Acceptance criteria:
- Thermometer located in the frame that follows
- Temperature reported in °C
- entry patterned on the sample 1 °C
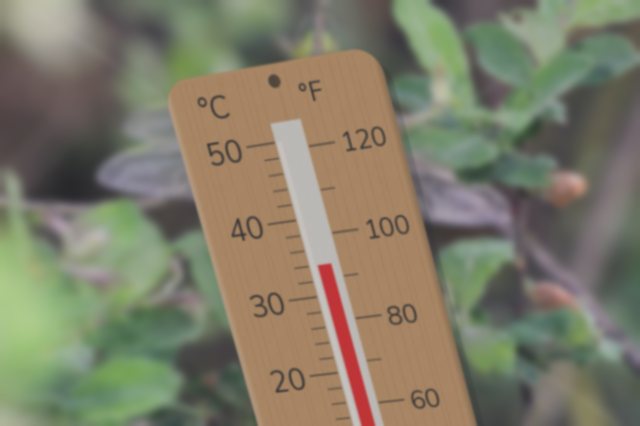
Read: 34 °C
